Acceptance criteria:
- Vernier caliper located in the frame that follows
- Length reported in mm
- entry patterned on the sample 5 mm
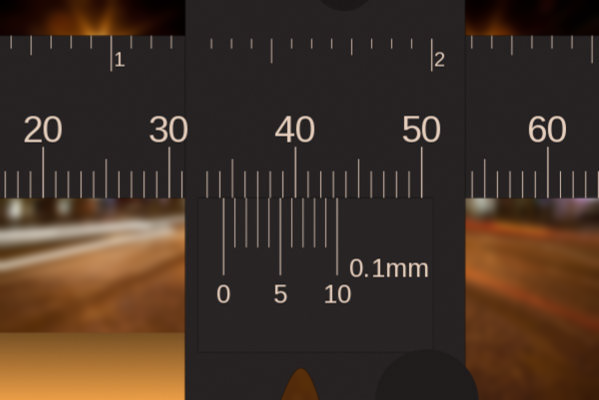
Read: 34.3 mm
